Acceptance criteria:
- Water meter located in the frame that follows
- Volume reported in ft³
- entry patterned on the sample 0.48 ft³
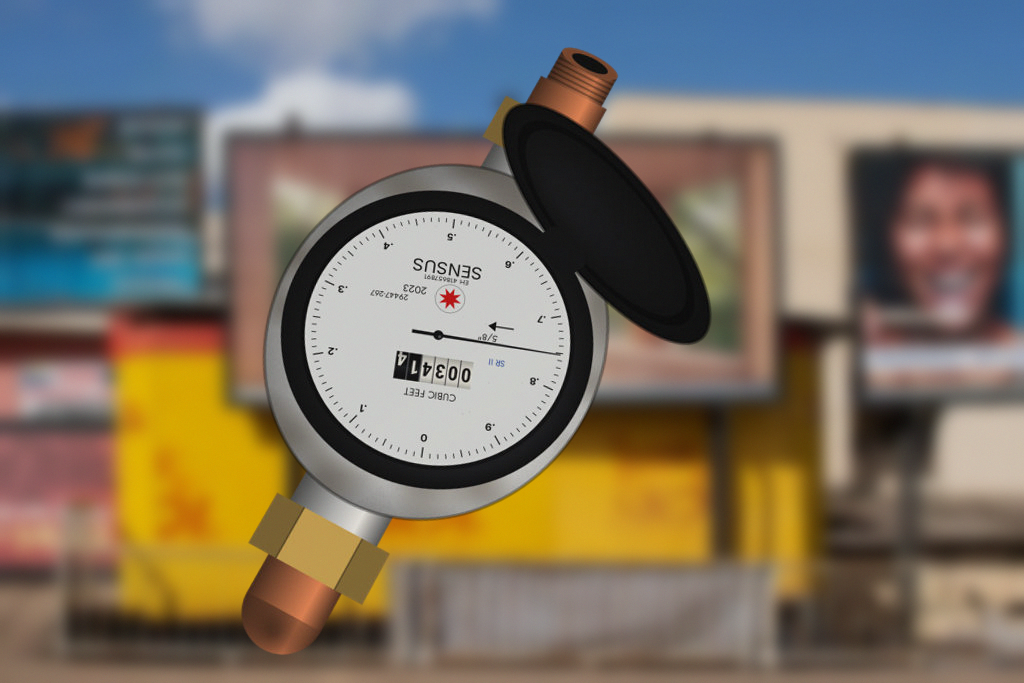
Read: 3413.75 ft³
